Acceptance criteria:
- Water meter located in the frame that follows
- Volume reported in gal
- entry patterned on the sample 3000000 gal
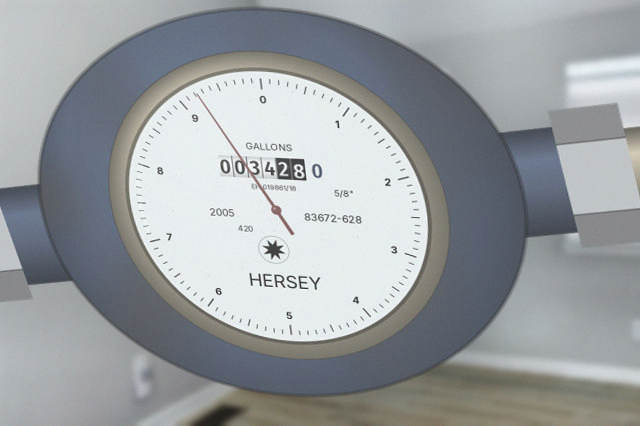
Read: 34279.2 gal
